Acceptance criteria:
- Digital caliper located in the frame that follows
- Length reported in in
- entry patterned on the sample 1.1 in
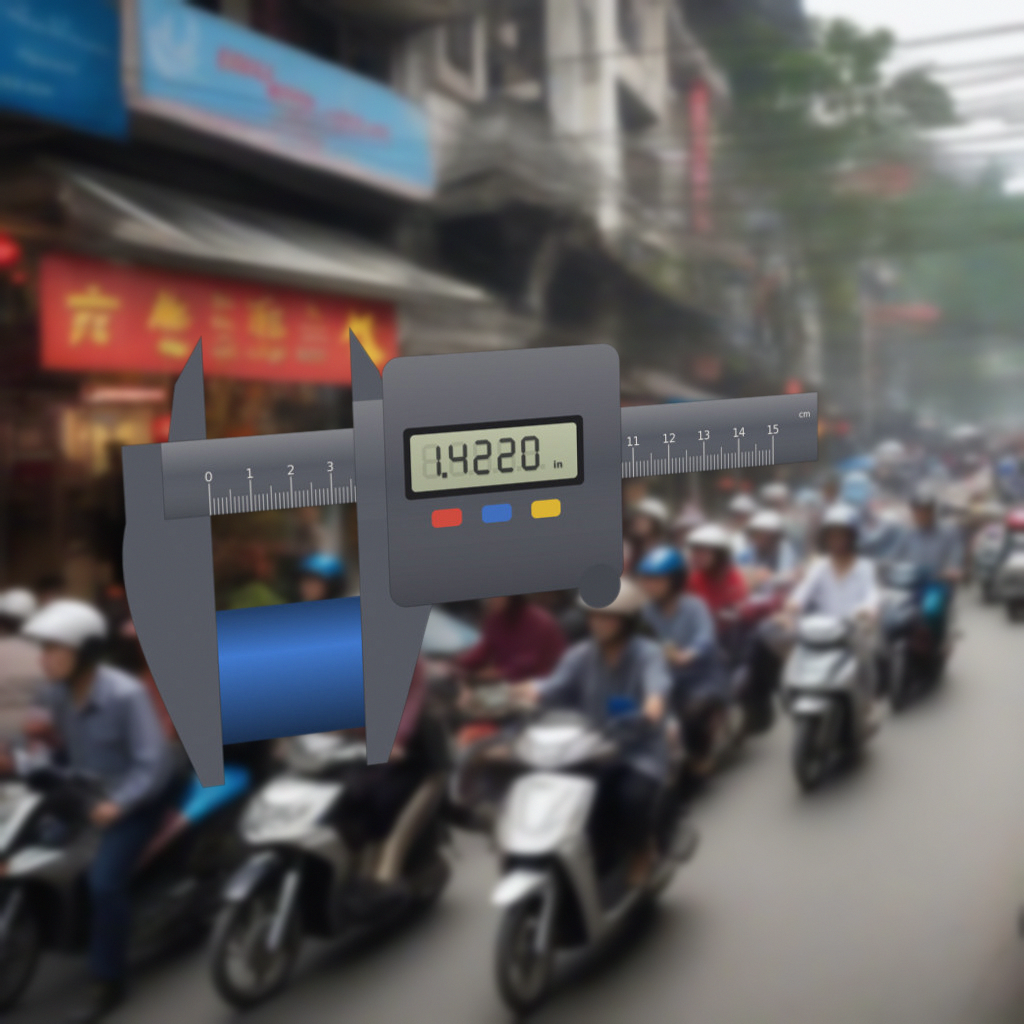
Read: 1.4220 in
